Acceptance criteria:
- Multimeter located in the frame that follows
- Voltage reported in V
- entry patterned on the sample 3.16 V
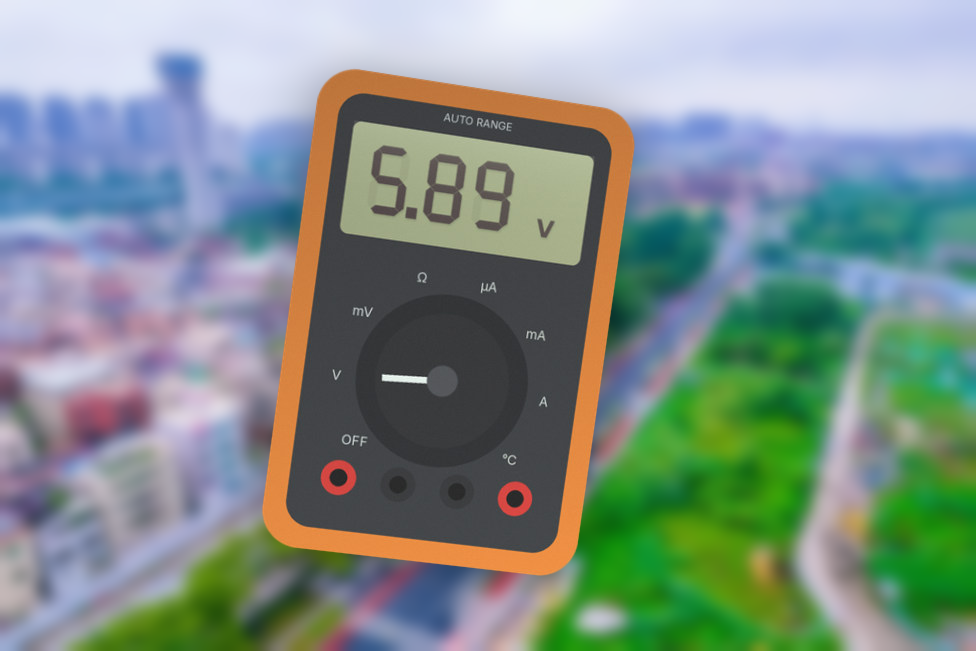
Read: 5.89 V
